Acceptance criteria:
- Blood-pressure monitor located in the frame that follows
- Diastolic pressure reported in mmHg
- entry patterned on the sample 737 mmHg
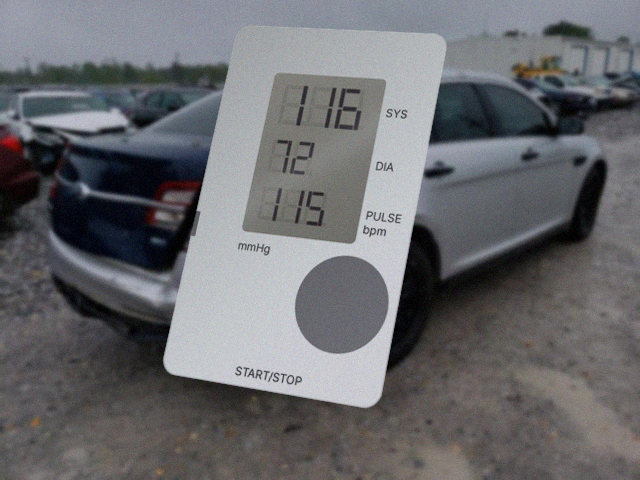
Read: 72 mmHg
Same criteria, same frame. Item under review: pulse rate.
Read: 115 bpm
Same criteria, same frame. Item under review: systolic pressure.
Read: 116 mmHg
